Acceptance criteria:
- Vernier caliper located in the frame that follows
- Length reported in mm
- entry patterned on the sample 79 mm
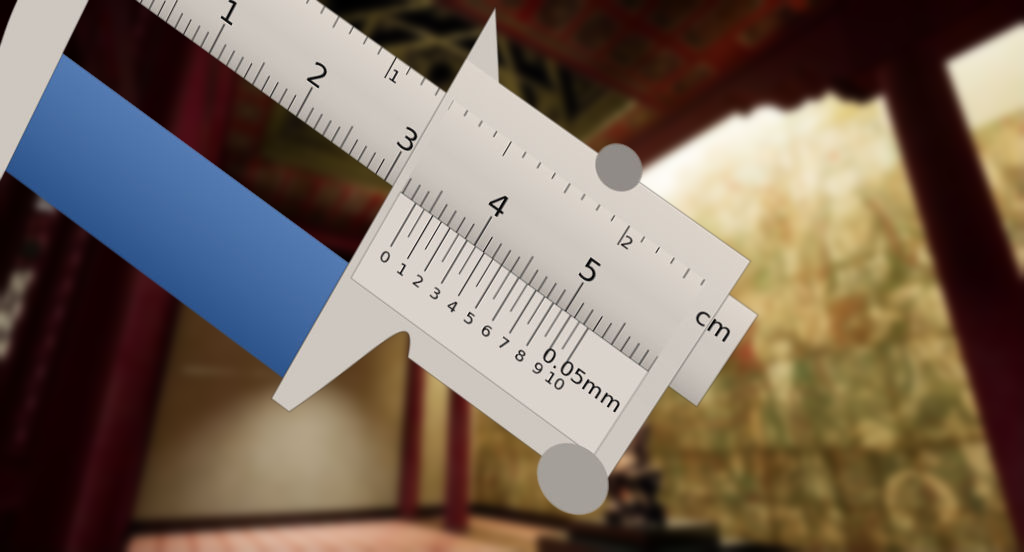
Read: 33.5 mm
